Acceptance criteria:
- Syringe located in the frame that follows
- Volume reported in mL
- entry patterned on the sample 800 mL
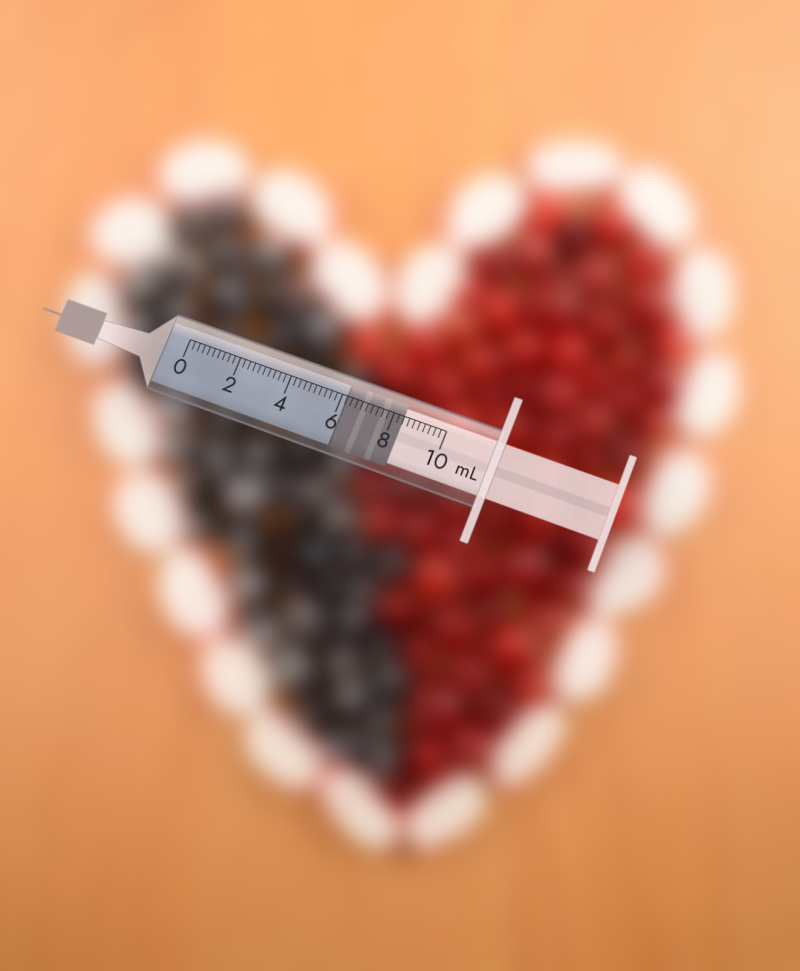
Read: 6.2 mL
